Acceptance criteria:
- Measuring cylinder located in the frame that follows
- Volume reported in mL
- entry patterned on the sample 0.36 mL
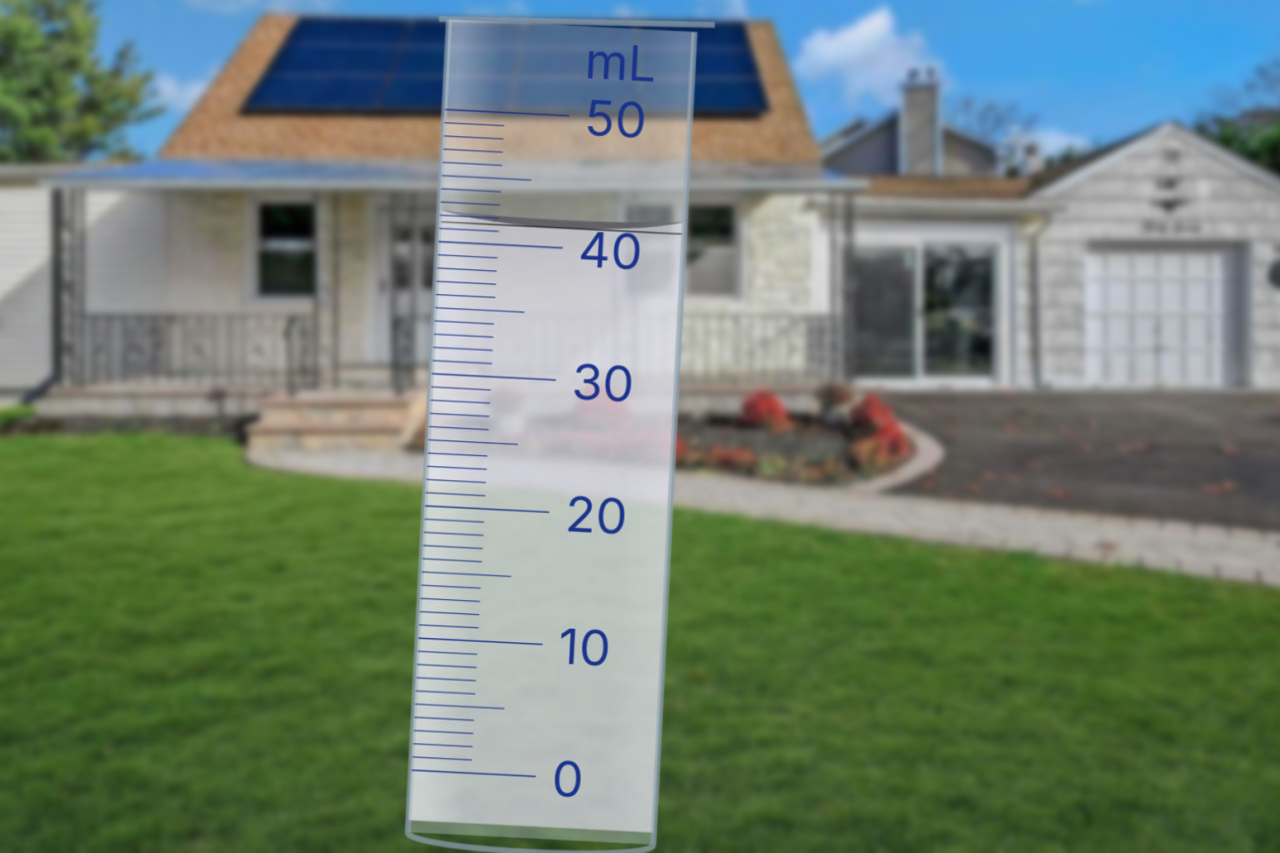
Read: 41.5 mL
